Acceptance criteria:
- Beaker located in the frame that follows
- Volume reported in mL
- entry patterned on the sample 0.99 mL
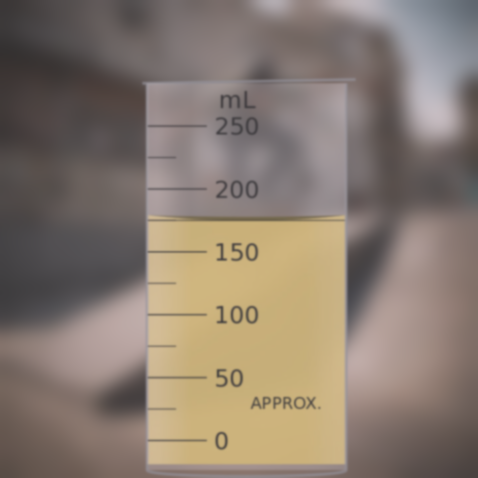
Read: 175 mL
